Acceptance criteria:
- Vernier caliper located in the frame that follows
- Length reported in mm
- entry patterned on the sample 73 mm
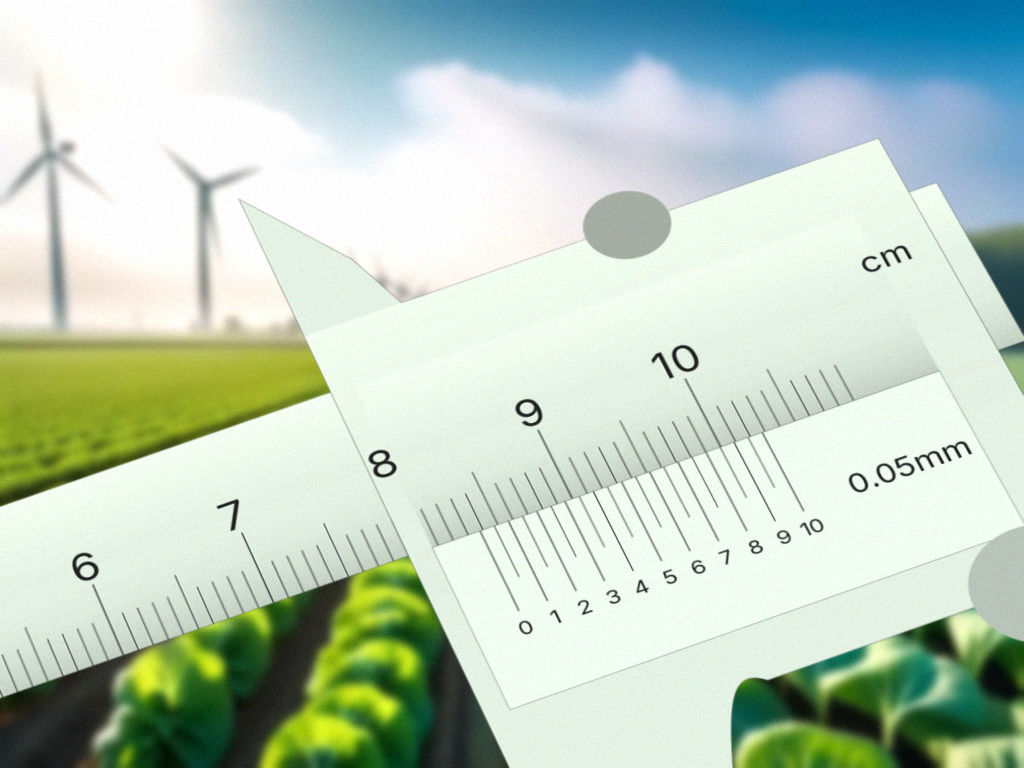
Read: 83.8 mm
